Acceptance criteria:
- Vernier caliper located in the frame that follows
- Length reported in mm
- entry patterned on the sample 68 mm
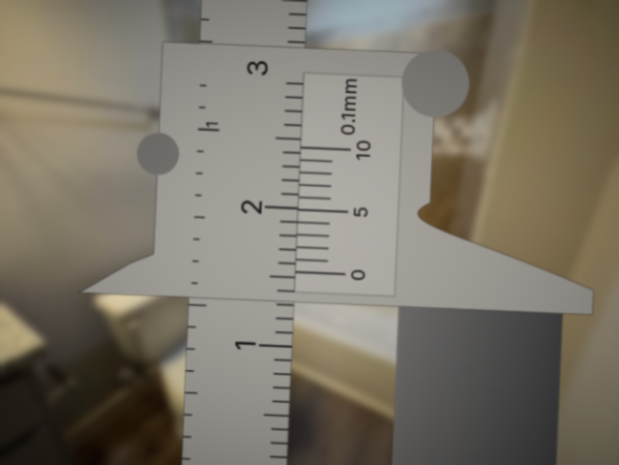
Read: 15.4 mm
